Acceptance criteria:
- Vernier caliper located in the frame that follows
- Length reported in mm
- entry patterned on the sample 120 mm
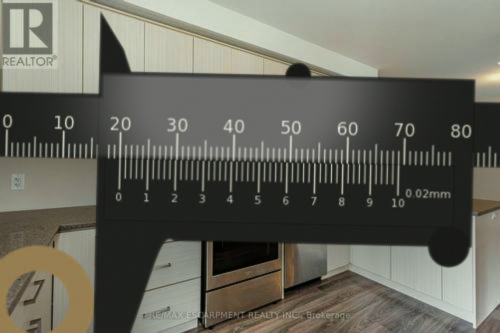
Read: 20.0 mm
